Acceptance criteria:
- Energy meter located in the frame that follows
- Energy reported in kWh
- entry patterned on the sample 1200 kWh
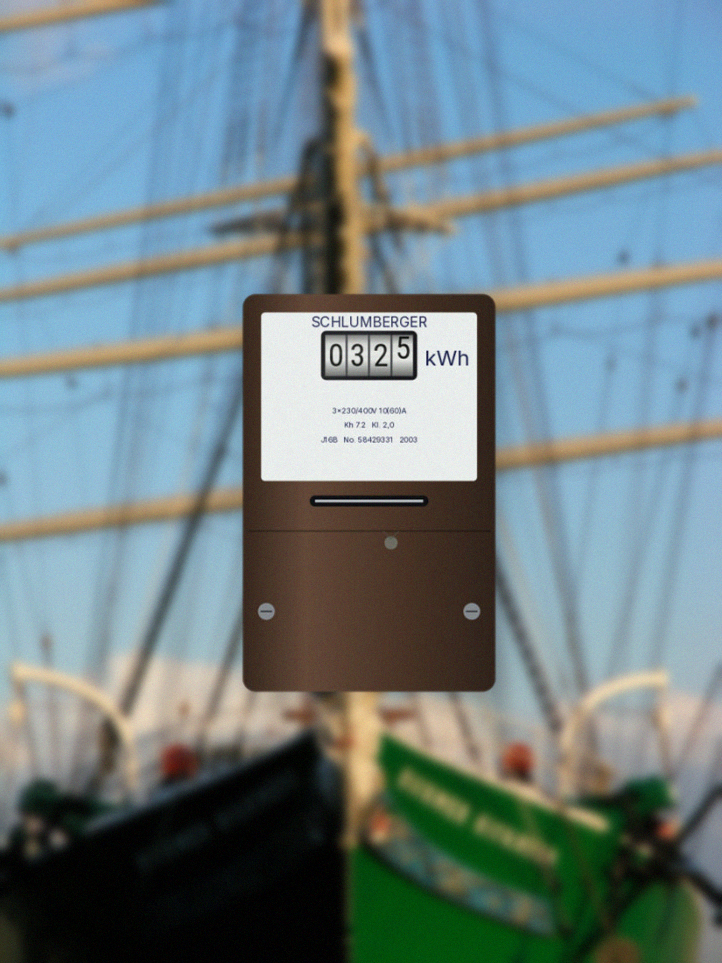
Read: 325 kWh
